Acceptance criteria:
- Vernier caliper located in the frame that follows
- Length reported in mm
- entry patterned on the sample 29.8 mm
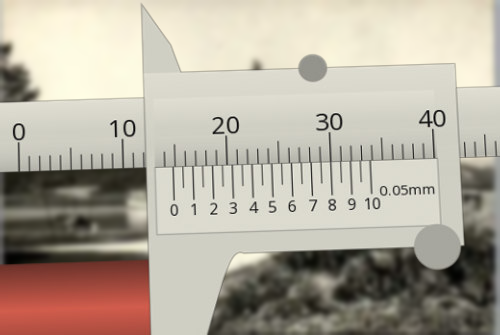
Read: 14.8 mm
